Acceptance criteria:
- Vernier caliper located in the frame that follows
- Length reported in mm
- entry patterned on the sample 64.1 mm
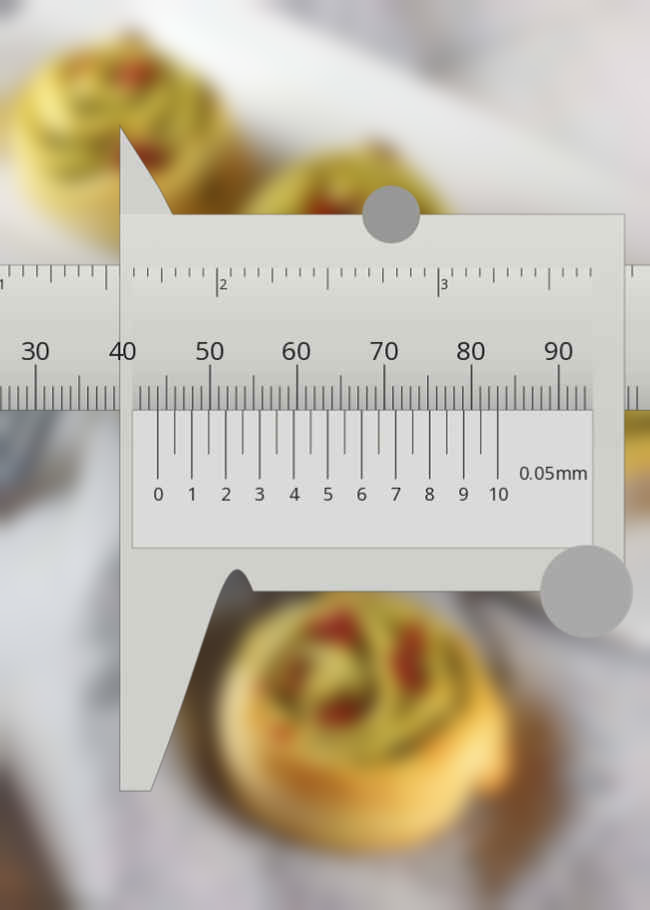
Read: 44.0 mm
